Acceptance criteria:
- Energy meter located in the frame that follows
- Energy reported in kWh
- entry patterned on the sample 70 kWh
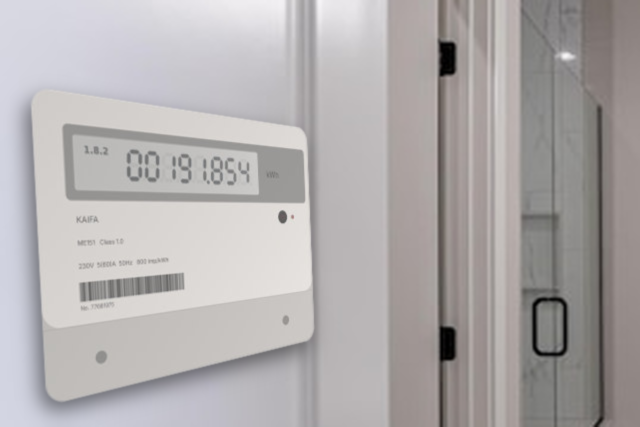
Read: 191.854 kWh
